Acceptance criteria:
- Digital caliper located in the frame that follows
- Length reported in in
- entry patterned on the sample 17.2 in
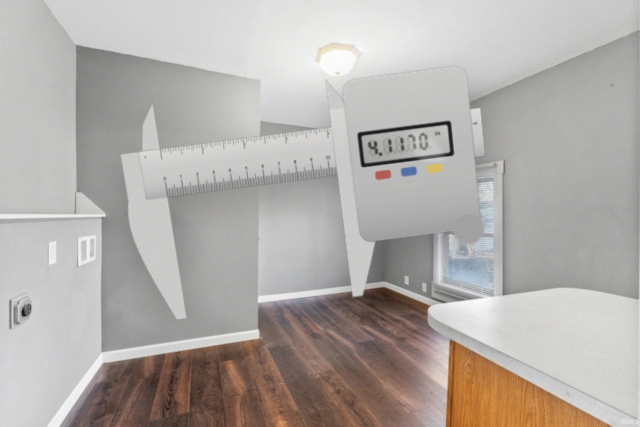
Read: 4.1170 in
